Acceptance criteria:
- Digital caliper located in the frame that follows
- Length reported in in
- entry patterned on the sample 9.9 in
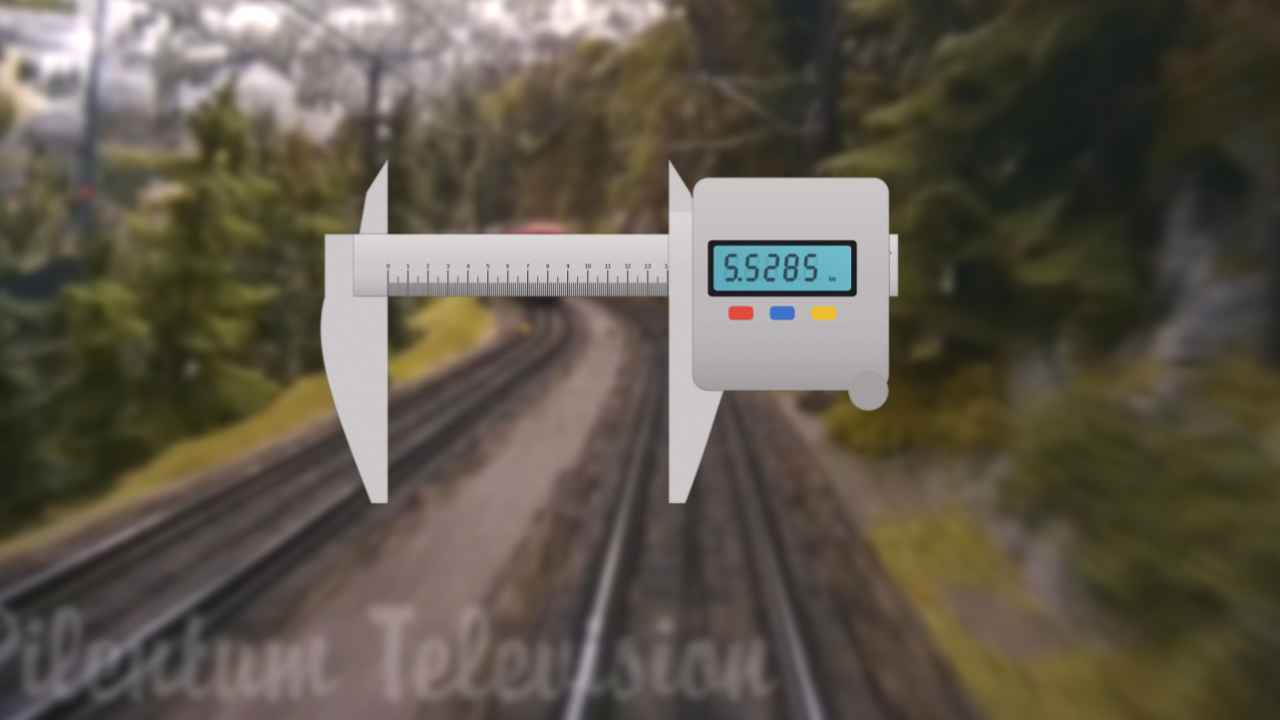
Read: 5.5285 in
